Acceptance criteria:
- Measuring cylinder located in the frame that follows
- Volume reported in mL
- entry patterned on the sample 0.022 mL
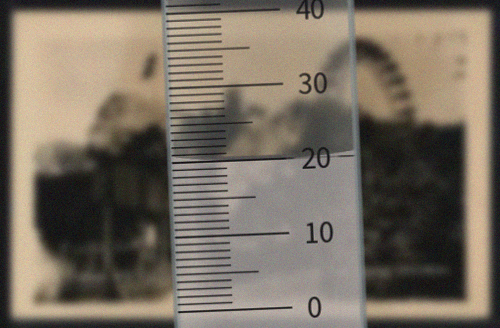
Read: 20 mL
